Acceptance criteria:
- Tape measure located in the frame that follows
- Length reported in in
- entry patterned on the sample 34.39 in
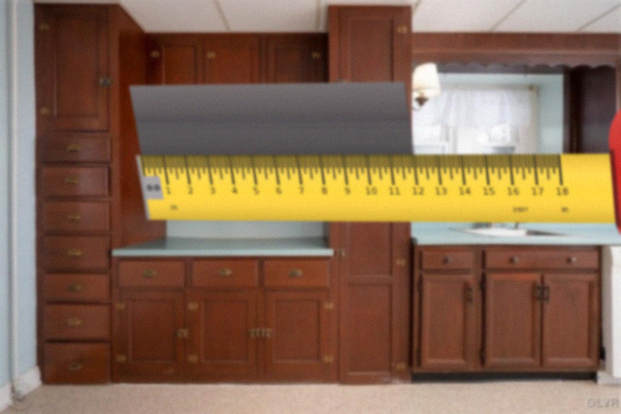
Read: 12 in
